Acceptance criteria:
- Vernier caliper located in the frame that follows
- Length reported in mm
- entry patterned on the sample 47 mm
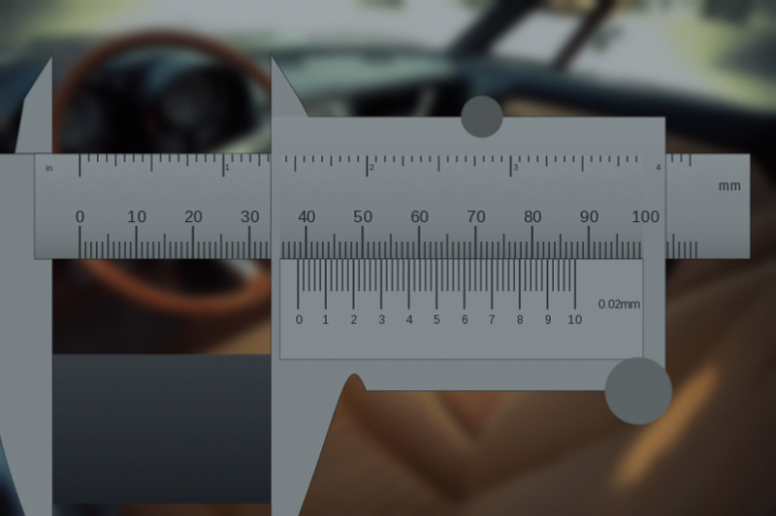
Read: 38.6 mm
